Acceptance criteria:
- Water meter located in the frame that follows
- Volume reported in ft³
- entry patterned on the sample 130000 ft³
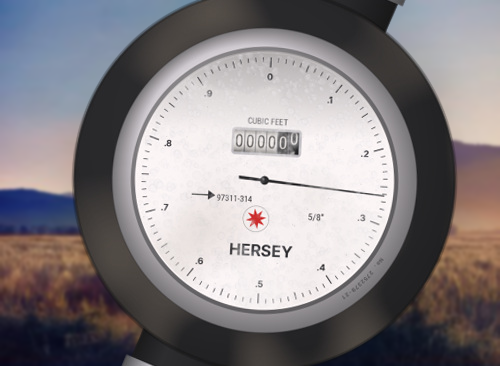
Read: 0.26 ft³
